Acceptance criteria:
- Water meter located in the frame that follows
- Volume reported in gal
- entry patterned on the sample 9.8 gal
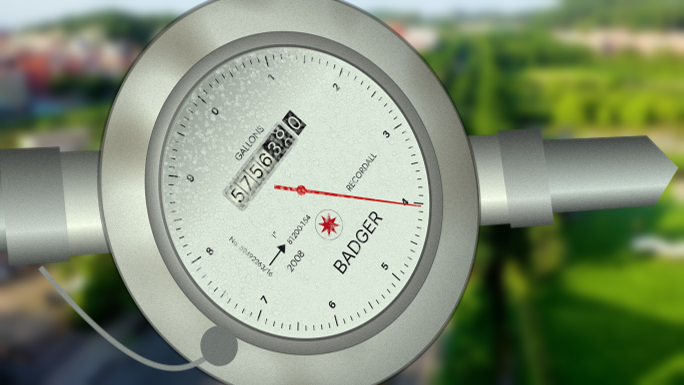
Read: 5756384.0 gal
